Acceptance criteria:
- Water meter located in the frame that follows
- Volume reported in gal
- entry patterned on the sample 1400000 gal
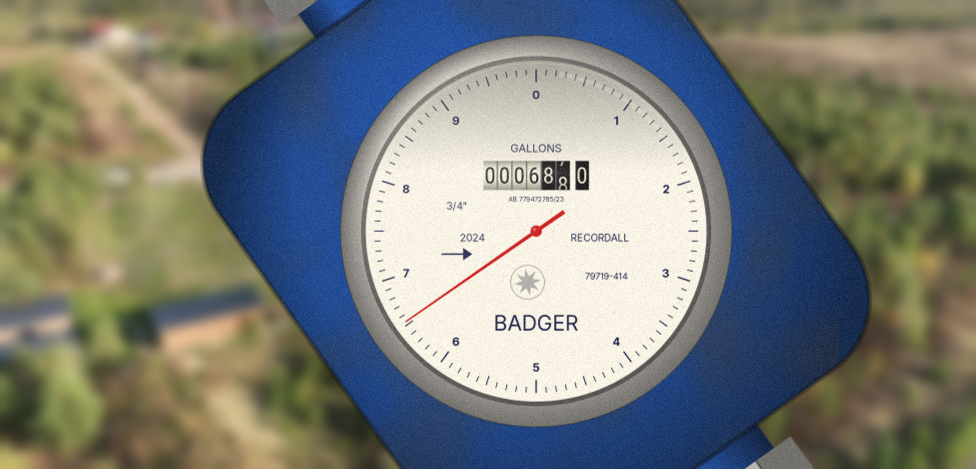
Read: 6876.5 gal
